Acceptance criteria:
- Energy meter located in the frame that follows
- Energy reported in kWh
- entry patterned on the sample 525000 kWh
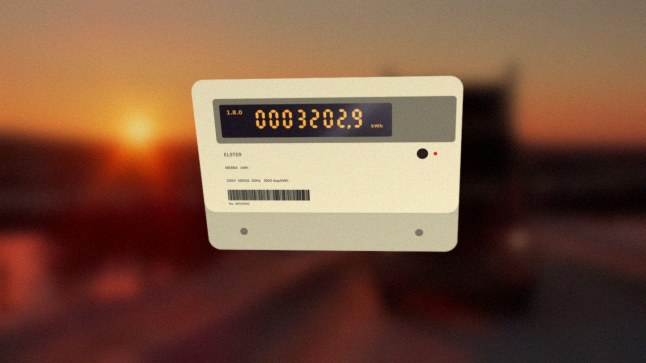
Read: 3202.9 kWh
